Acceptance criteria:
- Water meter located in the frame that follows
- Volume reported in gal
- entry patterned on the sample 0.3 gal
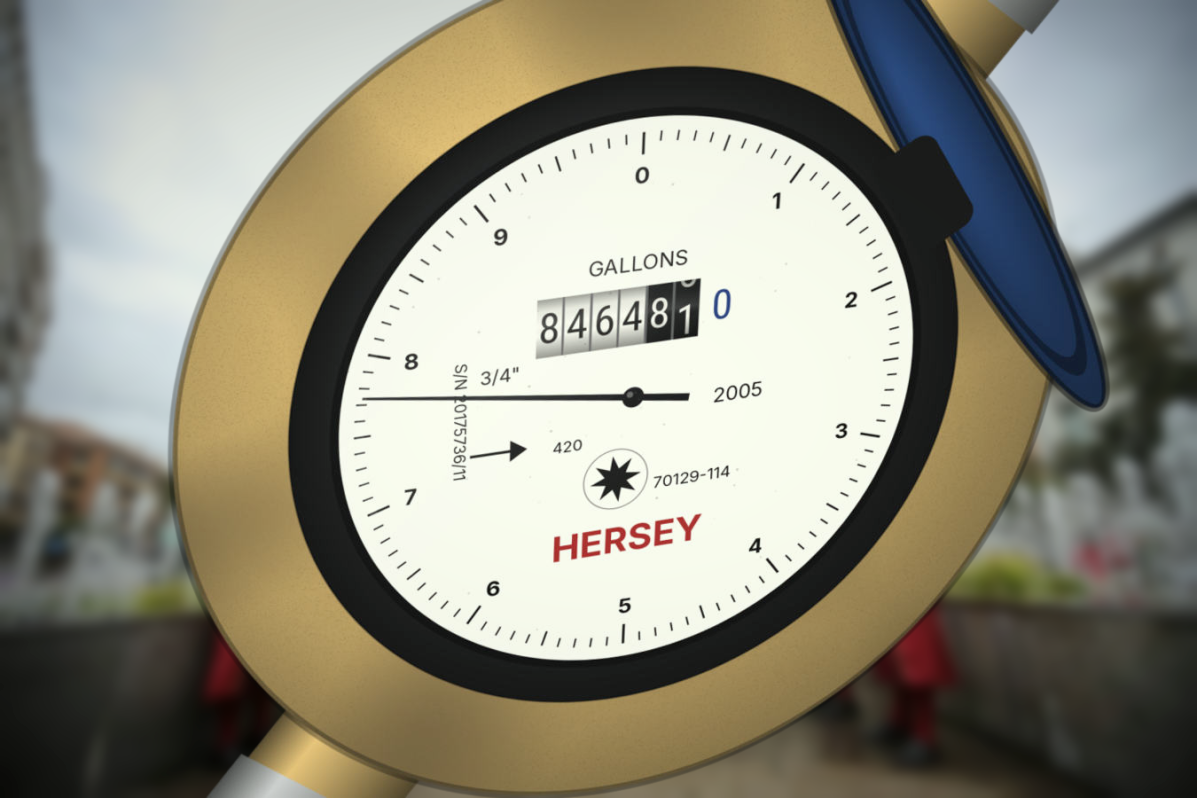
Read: 8464807.7 gal
